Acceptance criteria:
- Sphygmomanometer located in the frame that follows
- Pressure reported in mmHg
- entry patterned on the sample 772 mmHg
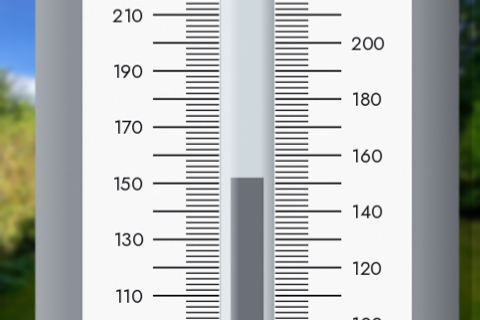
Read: 152 mmHg
